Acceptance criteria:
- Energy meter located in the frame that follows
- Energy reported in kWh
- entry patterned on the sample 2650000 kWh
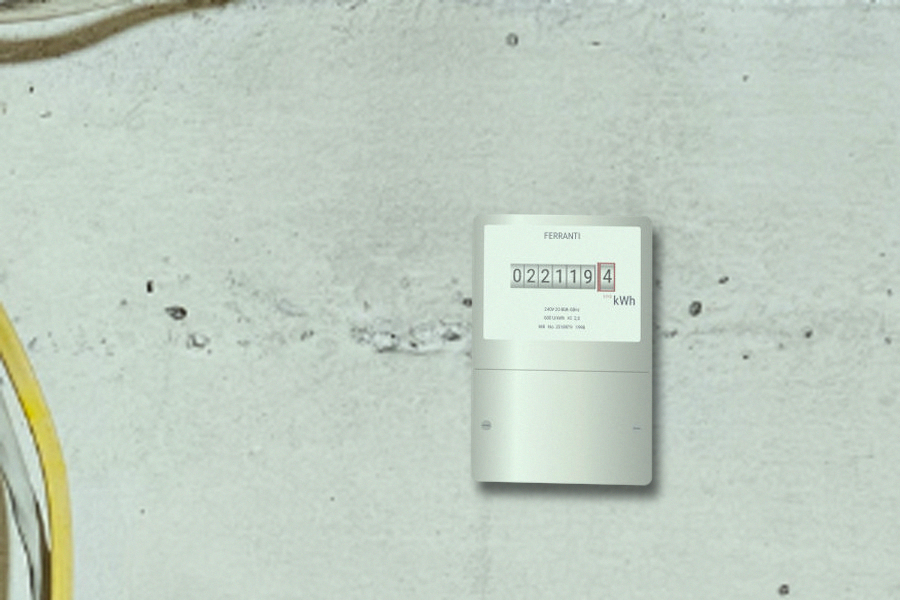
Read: 22119.4 kWh
